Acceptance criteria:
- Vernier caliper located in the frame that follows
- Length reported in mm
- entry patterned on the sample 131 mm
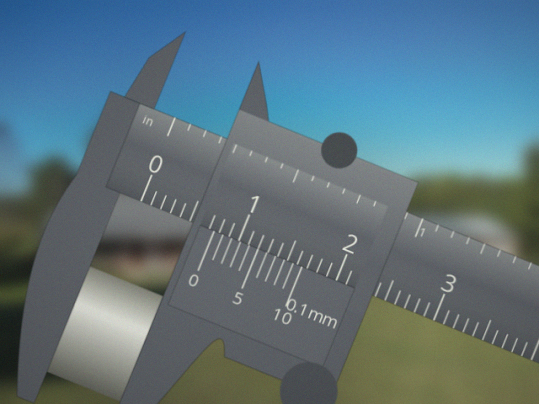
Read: 7.5 mm
